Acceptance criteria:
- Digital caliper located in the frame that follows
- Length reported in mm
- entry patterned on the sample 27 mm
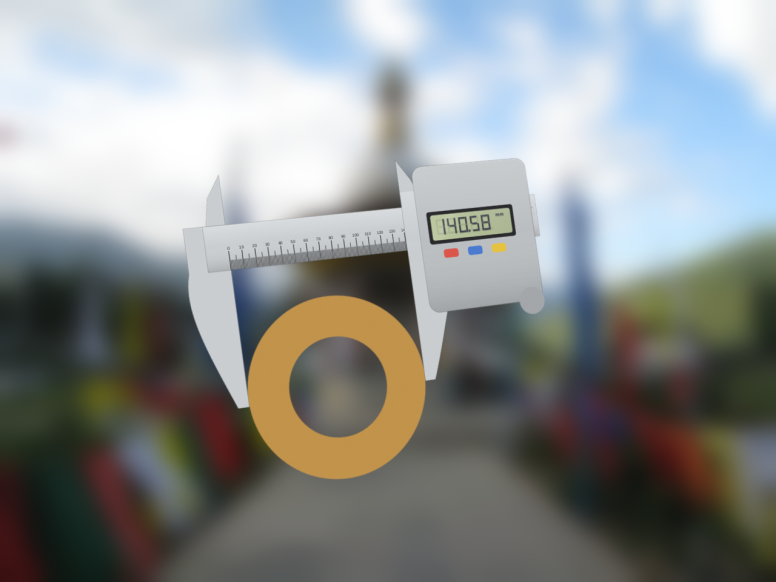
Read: 140.58 mm
